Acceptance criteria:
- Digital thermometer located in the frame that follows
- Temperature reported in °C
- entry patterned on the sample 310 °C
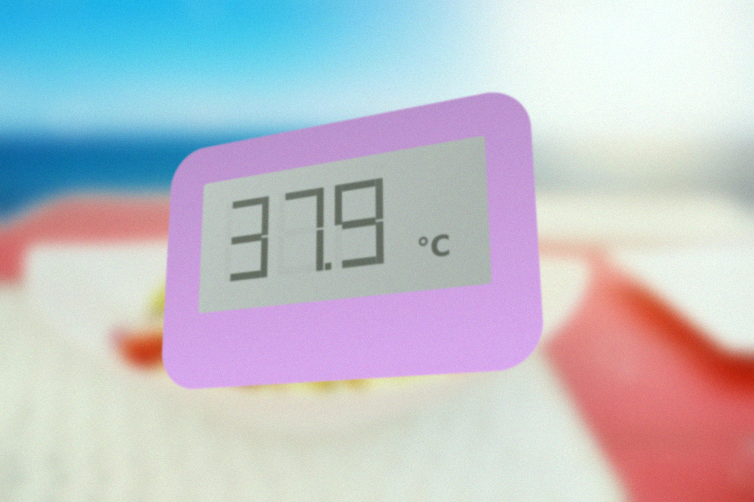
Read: 37.9 °C
